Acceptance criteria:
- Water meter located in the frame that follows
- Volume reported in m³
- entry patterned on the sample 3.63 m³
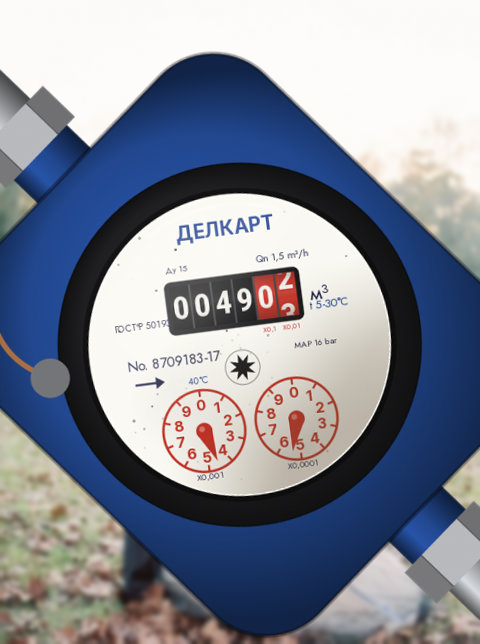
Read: 49.0245 m³
